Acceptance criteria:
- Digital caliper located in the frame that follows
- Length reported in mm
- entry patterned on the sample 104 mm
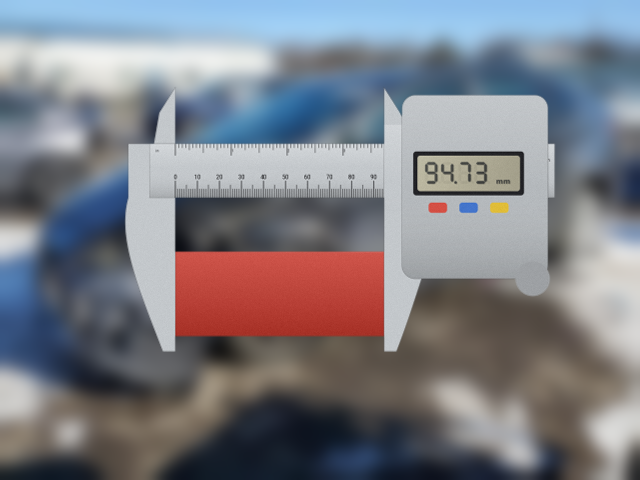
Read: 94.73 mm
